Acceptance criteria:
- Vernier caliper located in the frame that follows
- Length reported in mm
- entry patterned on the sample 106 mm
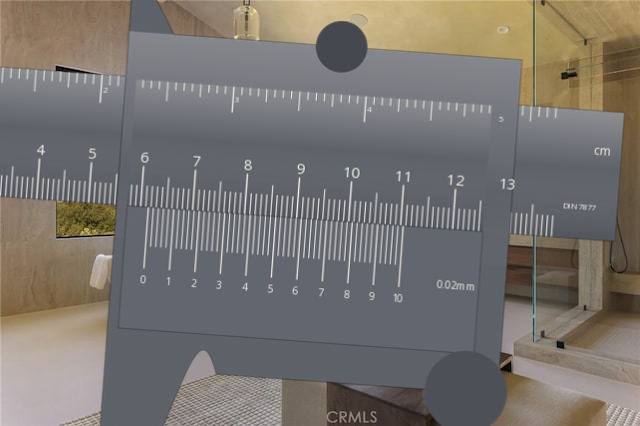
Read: 61.5 mm
